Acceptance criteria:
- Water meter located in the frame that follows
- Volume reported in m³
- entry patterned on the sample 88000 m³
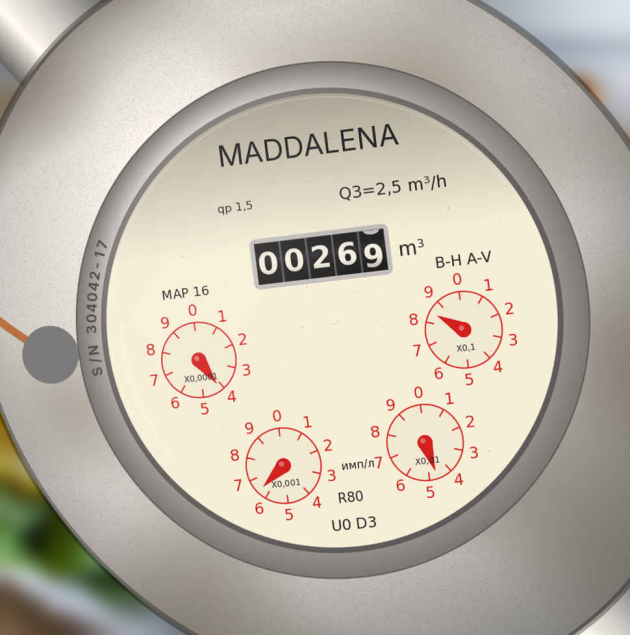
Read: 268.8464 m³
